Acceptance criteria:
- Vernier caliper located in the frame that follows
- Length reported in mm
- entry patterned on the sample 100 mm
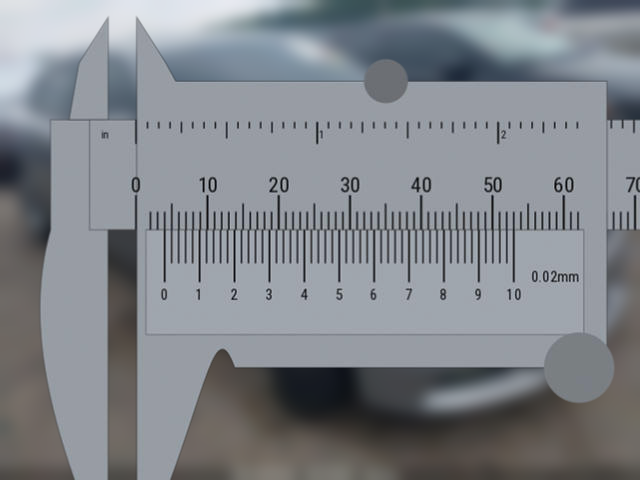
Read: 4.0 mm
